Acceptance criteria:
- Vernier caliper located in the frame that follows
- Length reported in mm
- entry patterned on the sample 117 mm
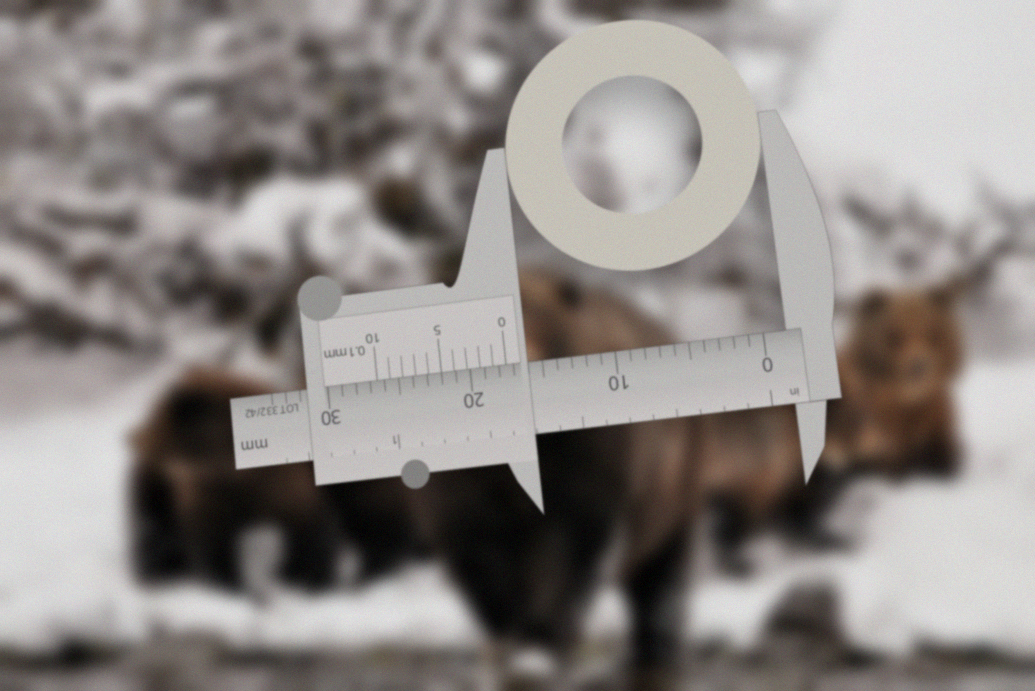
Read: 17.5 mm
